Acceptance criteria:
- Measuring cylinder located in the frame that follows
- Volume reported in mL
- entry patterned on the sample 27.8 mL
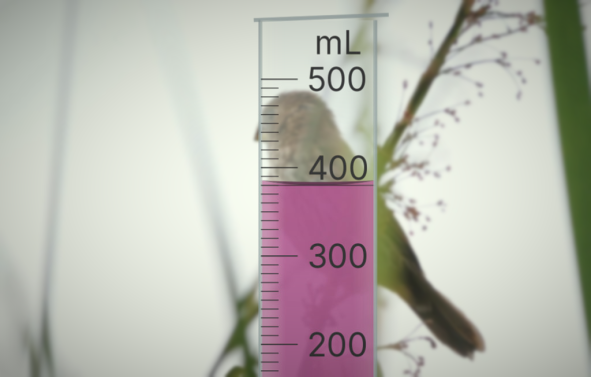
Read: 380 mL
